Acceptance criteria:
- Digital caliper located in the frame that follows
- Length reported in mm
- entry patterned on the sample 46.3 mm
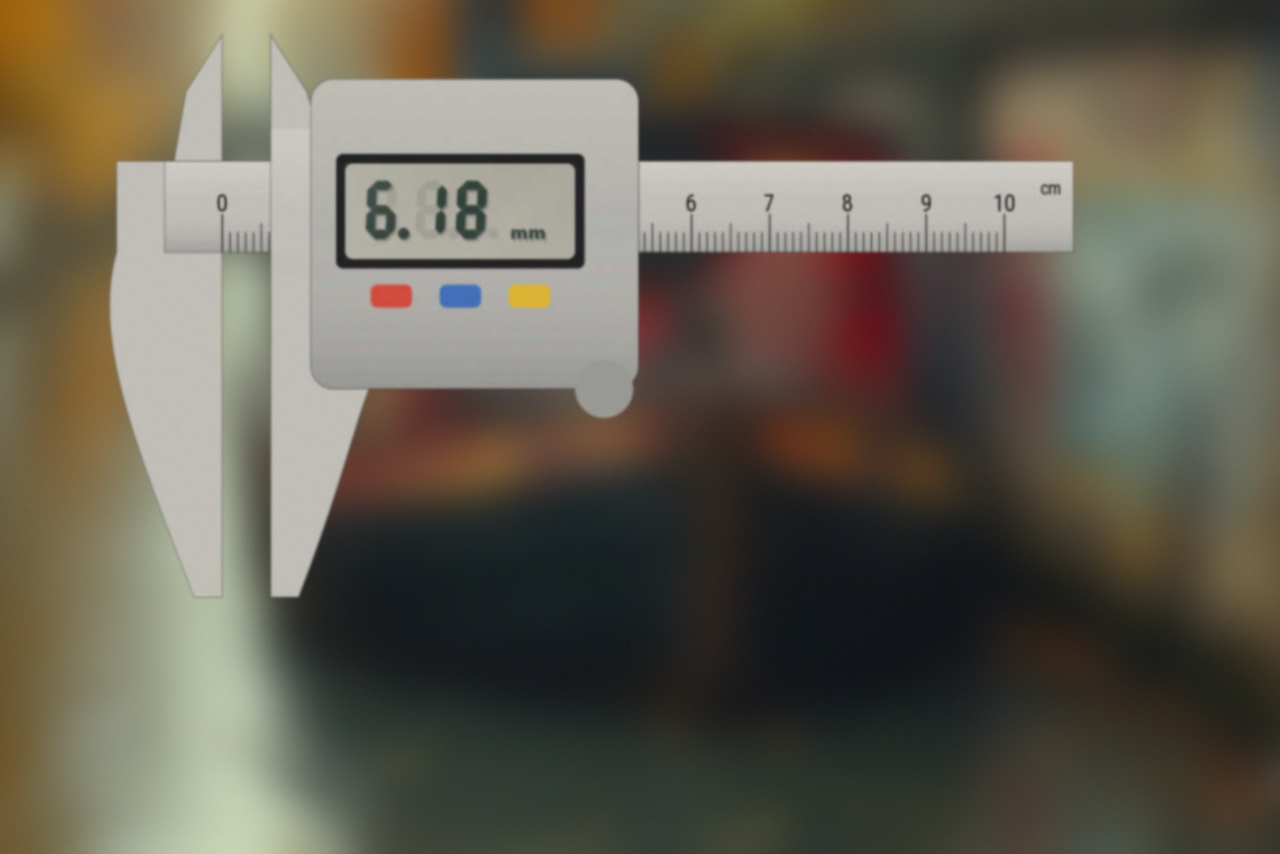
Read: 6.18 mm
